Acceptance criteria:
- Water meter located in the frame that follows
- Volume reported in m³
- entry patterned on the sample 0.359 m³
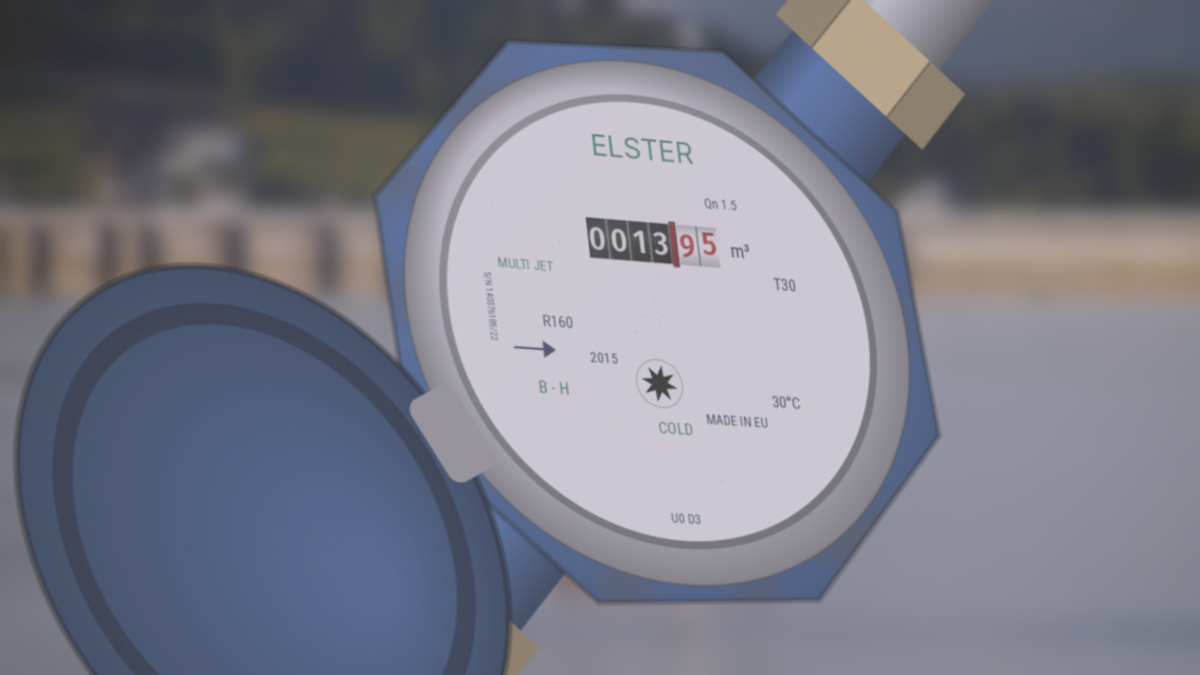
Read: 13.95 m³
